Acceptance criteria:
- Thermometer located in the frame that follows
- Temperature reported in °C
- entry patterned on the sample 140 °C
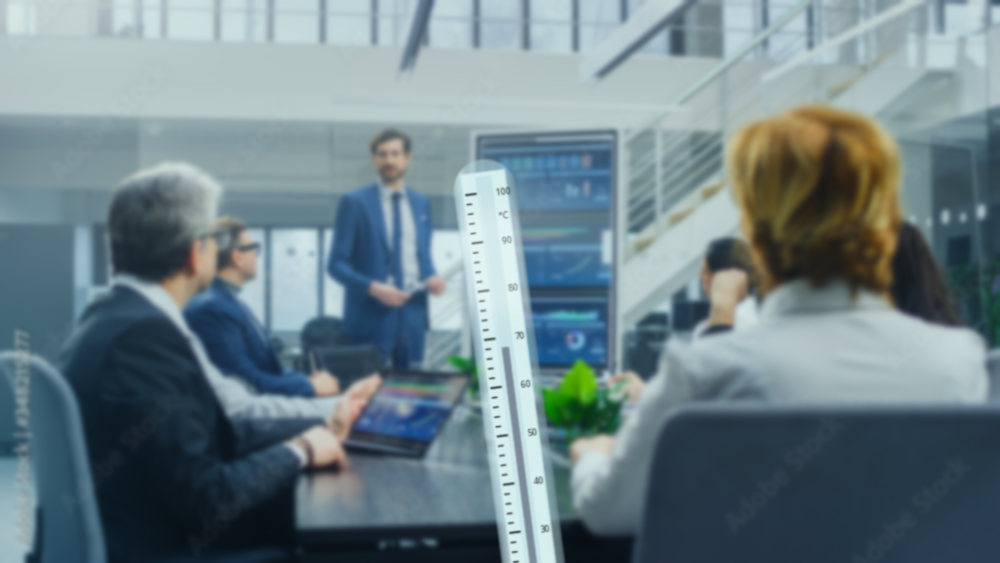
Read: 68 °C
